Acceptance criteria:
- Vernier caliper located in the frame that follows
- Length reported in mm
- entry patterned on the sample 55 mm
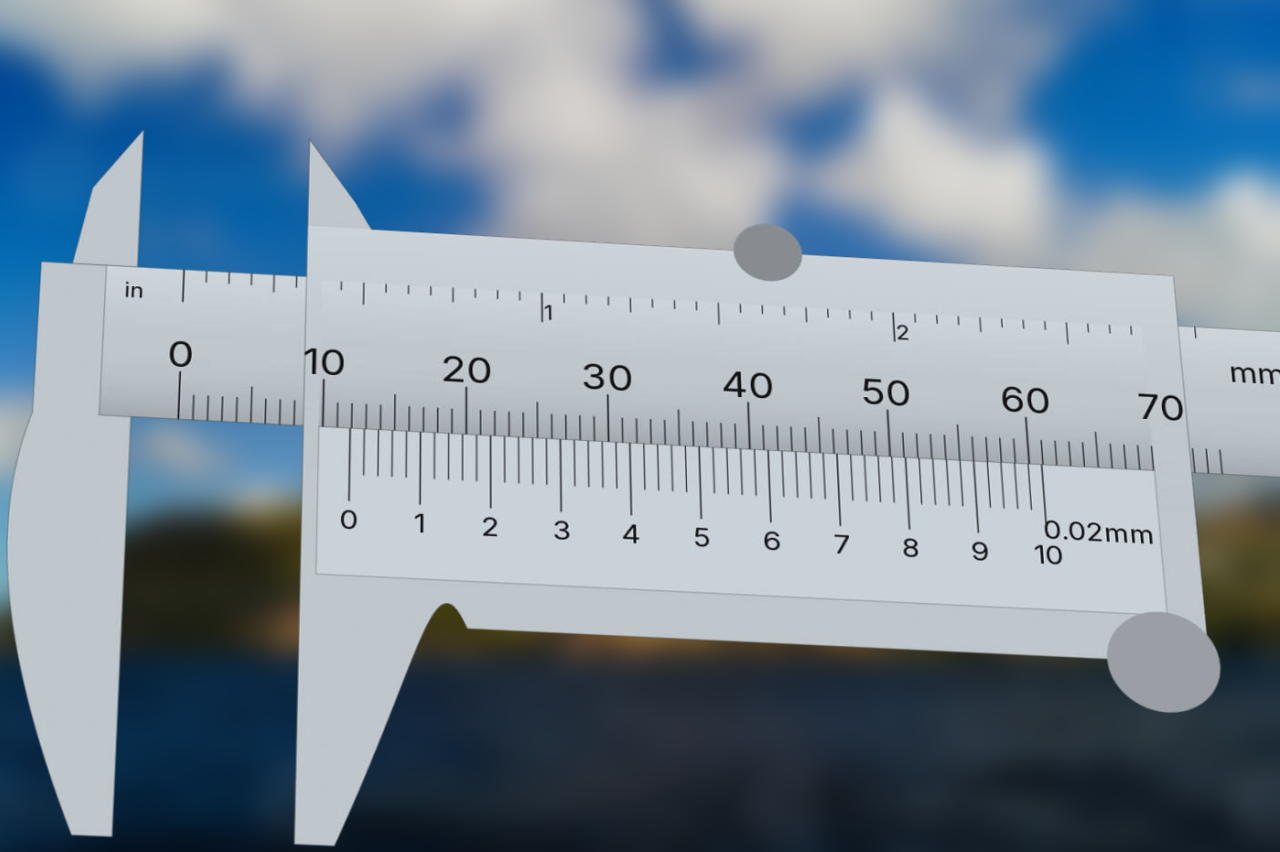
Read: 11.9 mm
